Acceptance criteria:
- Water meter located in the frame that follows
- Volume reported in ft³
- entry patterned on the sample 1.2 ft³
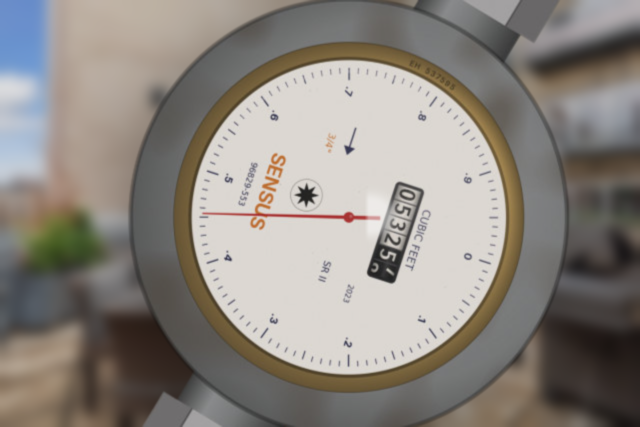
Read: 53257.45 ft³
